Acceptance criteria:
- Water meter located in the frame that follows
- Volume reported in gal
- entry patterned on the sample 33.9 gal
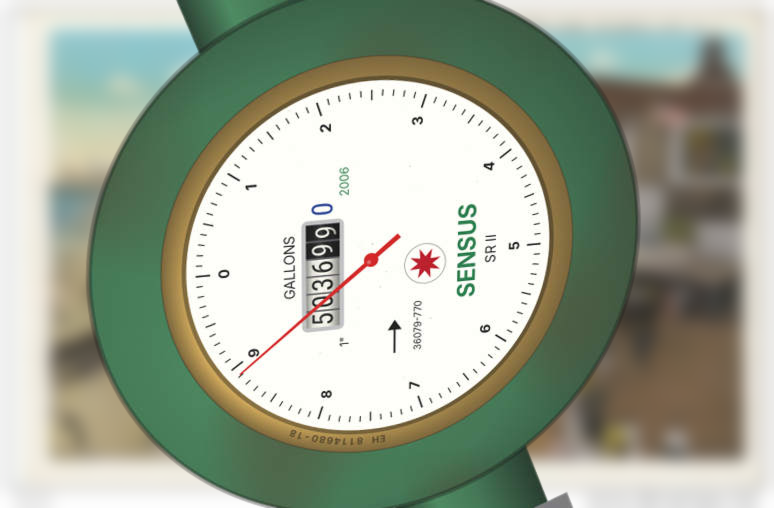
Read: 5036988.9 gal
